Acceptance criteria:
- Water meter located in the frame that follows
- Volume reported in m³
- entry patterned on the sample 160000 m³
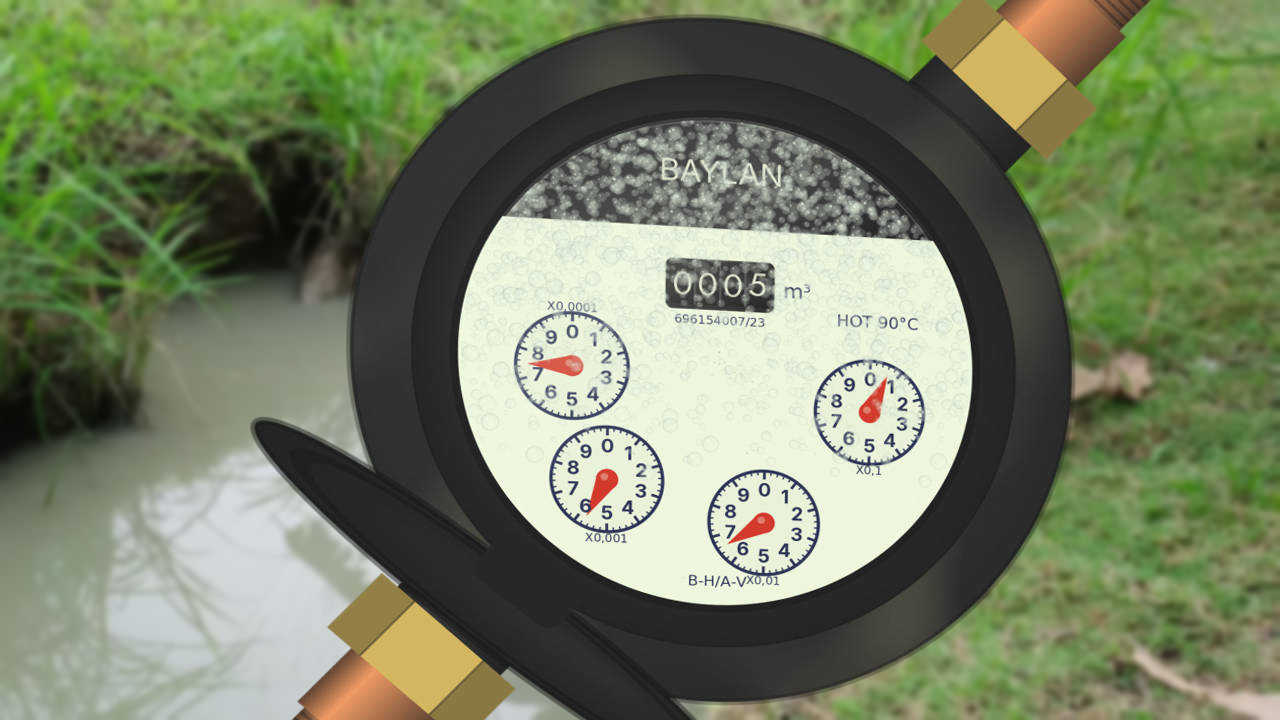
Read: 5.0657 m³
